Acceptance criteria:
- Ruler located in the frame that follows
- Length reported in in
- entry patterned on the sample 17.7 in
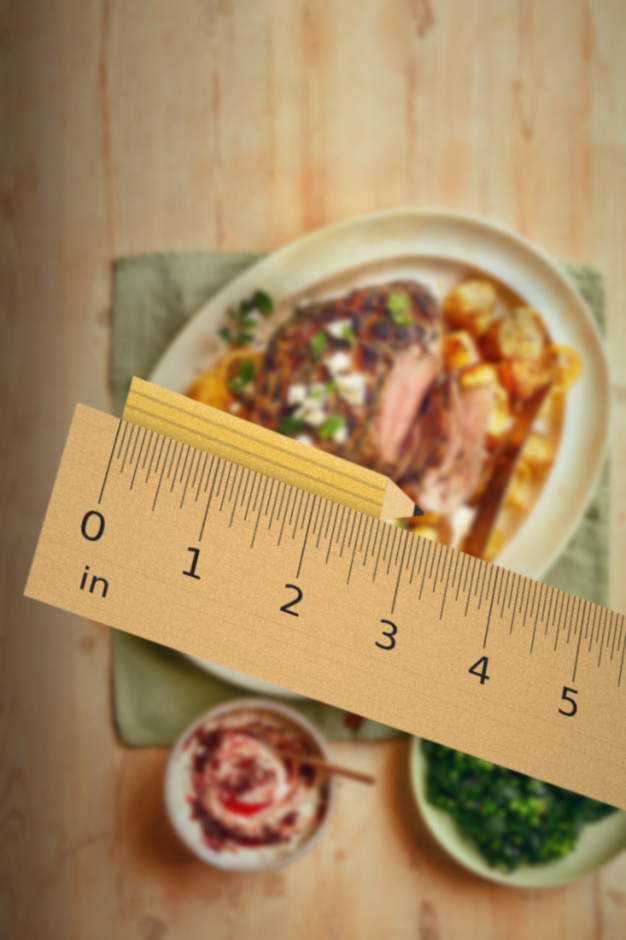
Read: 3.125 in
